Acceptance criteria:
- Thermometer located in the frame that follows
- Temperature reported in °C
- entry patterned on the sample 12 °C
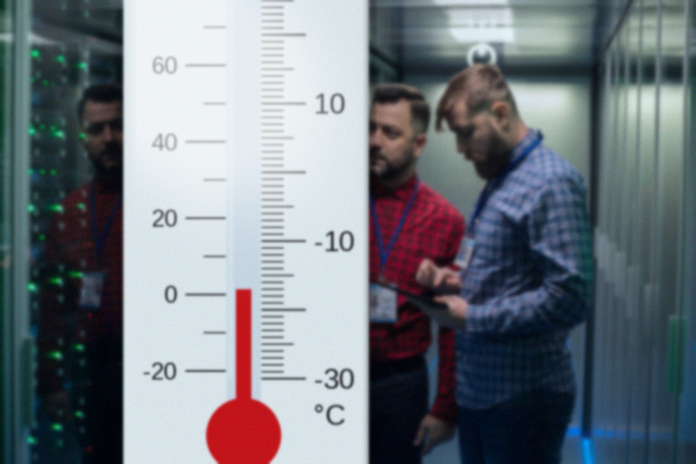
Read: -17 °C
